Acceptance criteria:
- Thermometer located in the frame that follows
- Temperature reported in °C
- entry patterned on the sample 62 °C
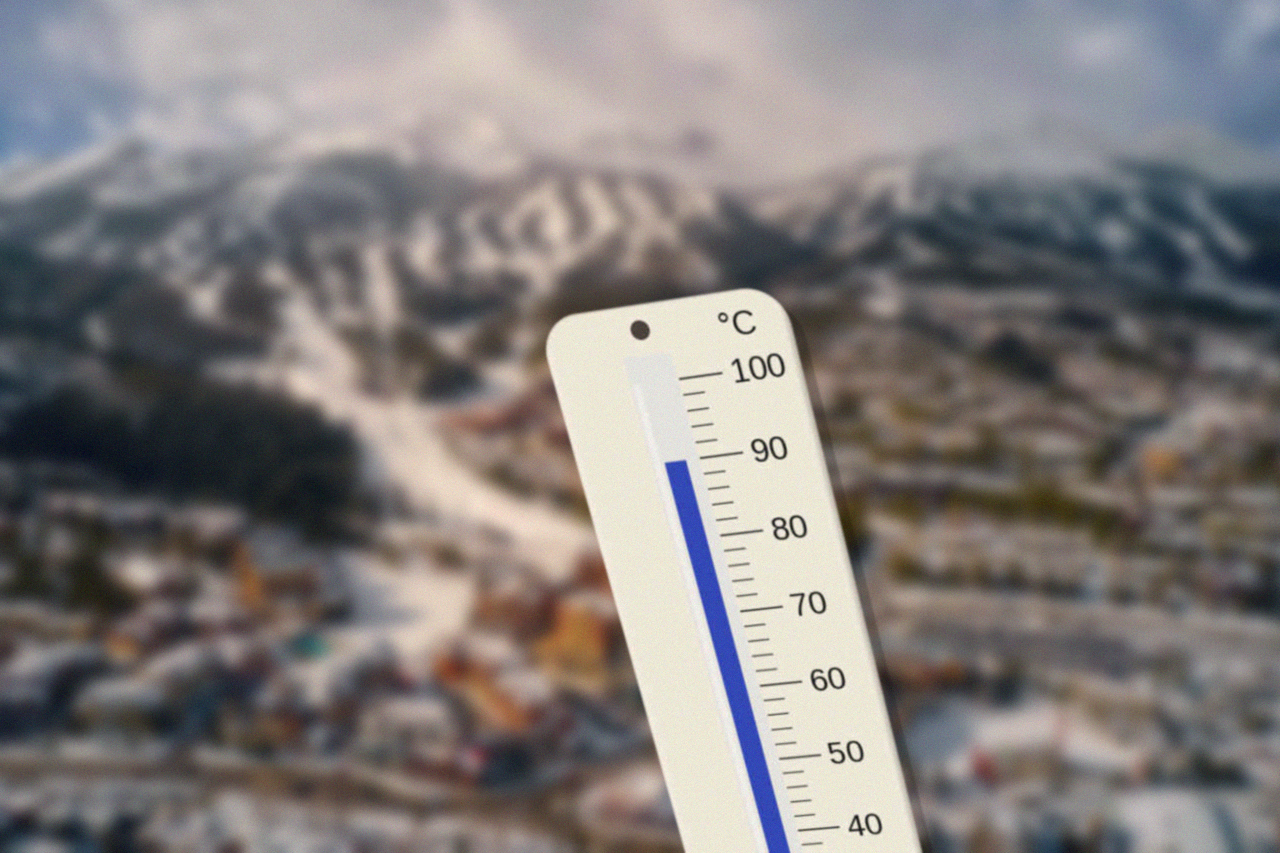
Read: 90 °C
